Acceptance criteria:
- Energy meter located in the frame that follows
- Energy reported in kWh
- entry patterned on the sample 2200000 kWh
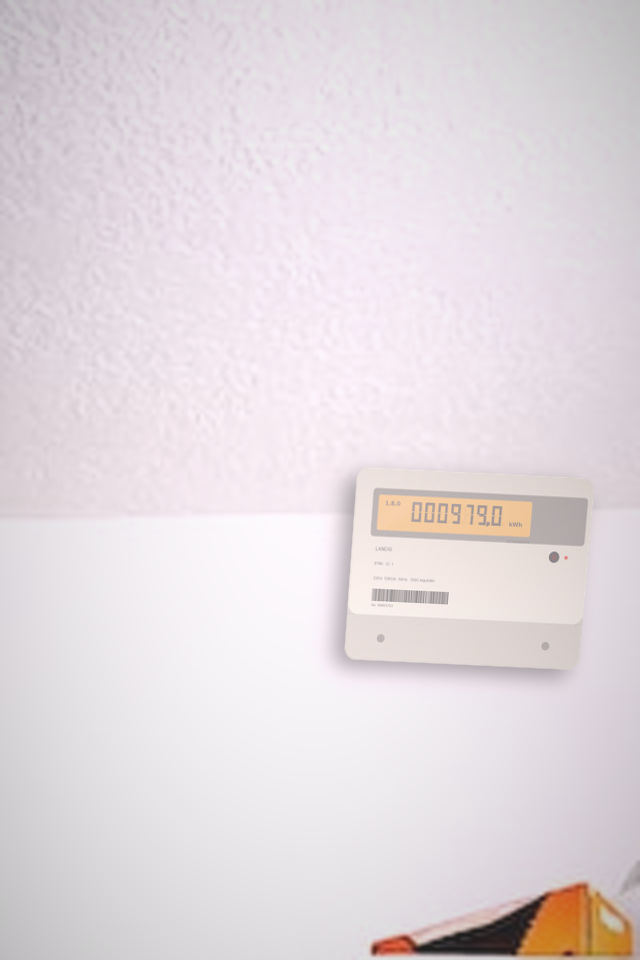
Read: 979.0 kWh
